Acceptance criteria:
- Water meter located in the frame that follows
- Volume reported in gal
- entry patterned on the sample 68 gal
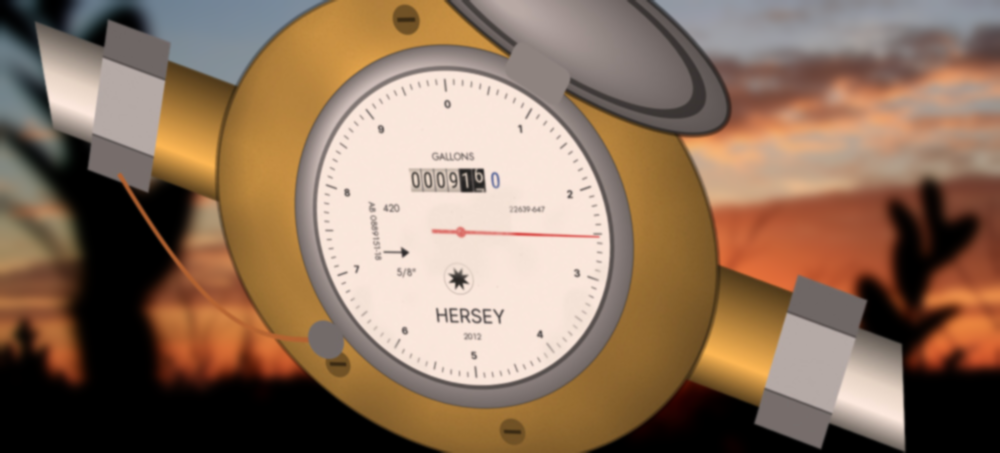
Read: 9162.5 gal
